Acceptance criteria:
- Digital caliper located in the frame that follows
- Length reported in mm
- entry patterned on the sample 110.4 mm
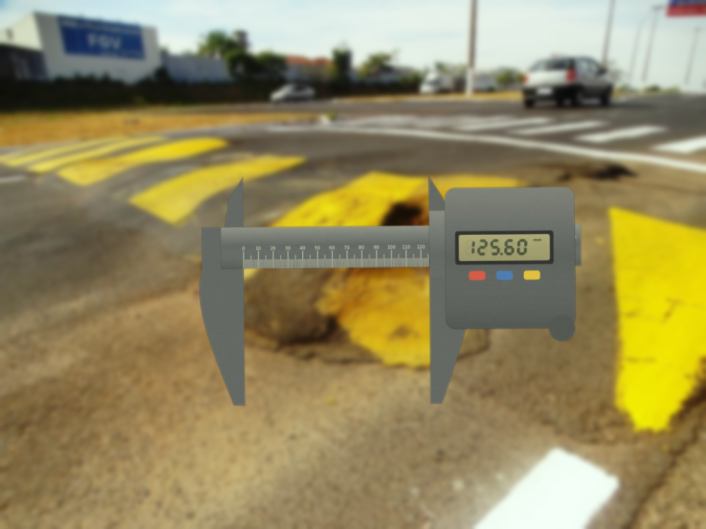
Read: 125.60 mm
